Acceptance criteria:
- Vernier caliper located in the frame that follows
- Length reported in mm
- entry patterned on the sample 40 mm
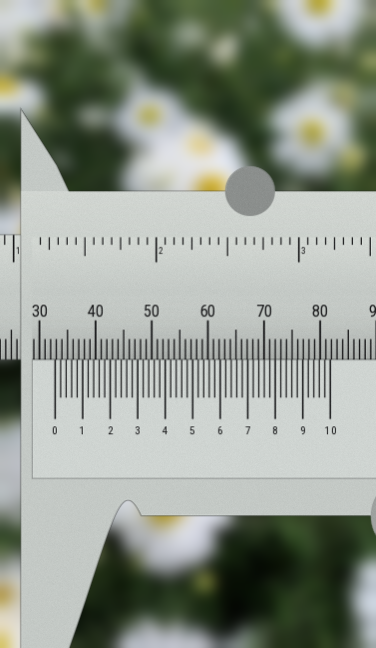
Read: 32.8 mm
